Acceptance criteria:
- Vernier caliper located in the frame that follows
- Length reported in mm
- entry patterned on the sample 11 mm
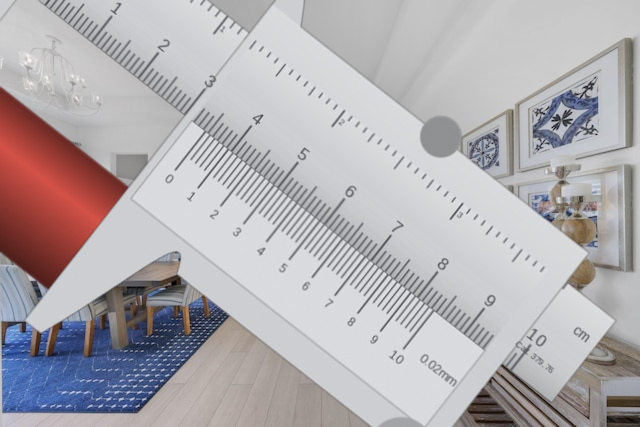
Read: 34.5 mm
